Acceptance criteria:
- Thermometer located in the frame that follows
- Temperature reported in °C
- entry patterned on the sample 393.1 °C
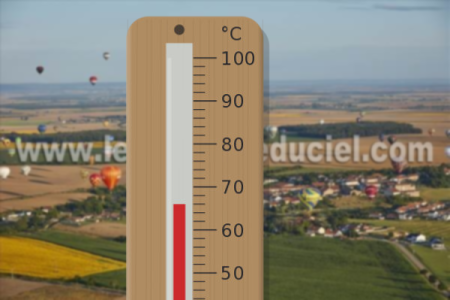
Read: 66 °C
